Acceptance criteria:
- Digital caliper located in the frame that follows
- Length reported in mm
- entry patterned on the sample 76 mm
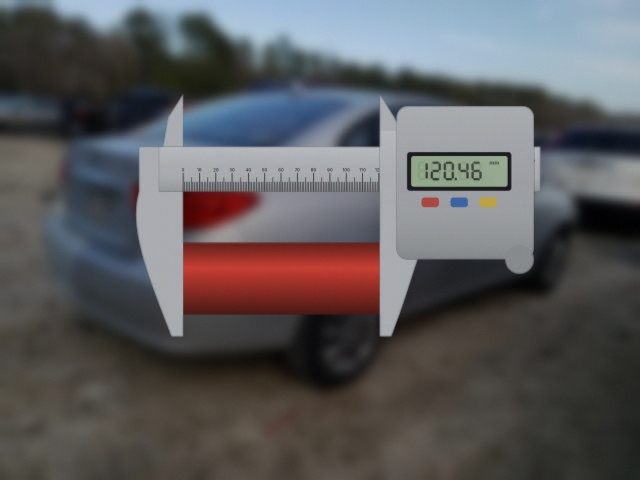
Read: 120.46 mm
